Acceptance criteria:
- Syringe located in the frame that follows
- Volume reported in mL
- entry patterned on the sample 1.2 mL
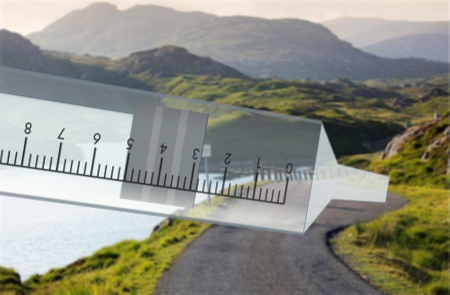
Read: 2.8 mL
